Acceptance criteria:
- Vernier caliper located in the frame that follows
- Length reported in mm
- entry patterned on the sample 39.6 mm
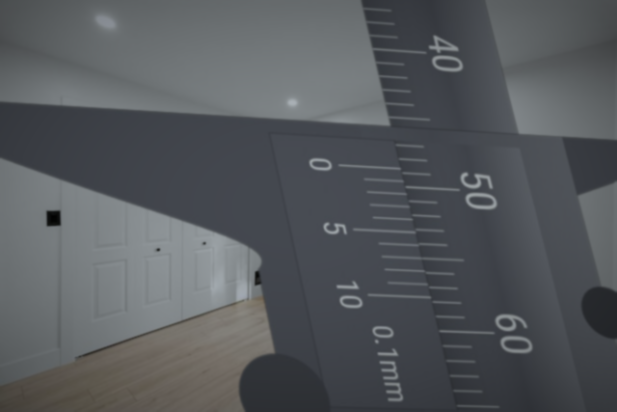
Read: 48.7 mm
